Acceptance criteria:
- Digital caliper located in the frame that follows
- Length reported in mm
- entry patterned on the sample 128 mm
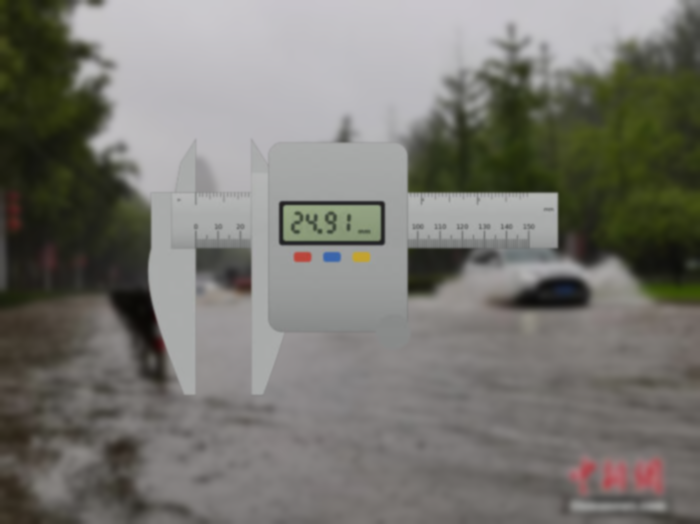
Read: 24.91 mm
